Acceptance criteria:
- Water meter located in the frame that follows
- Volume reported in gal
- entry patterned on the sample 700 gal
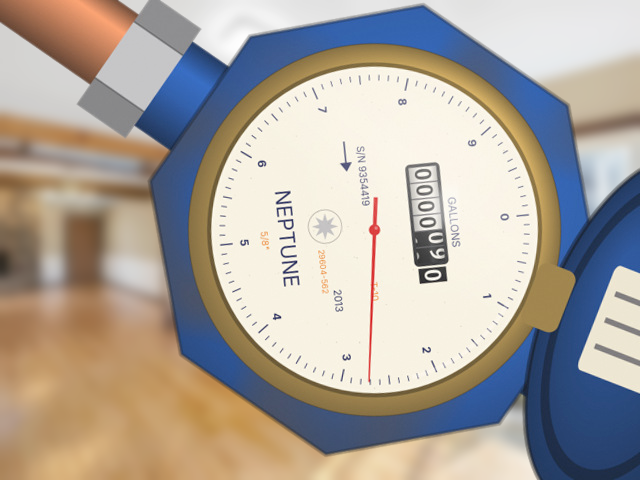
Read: 92.7 gal
